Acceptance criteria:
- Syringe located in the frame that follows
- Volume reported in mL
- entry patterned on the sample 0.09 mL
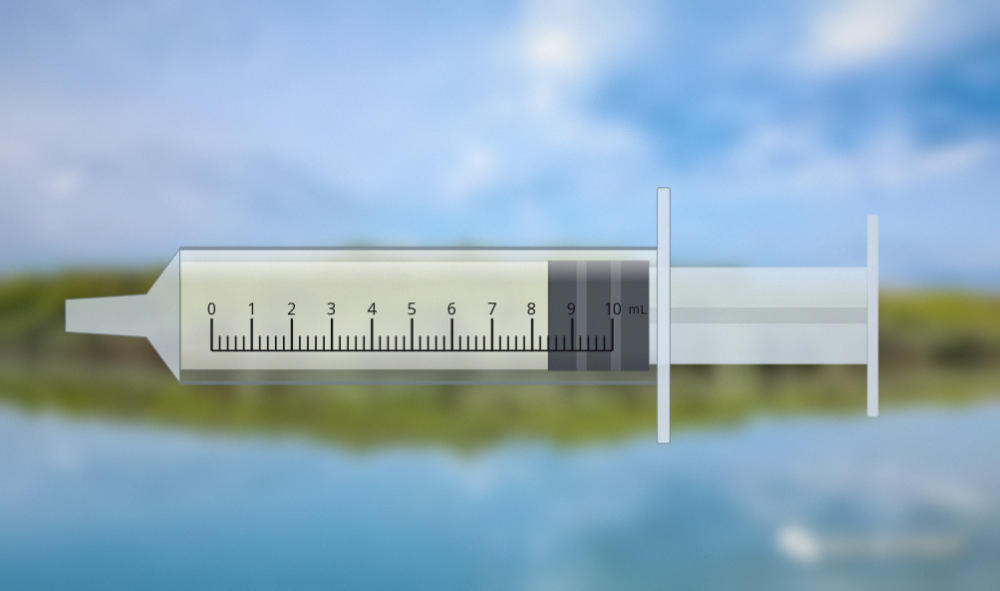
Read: 8.4 mL
